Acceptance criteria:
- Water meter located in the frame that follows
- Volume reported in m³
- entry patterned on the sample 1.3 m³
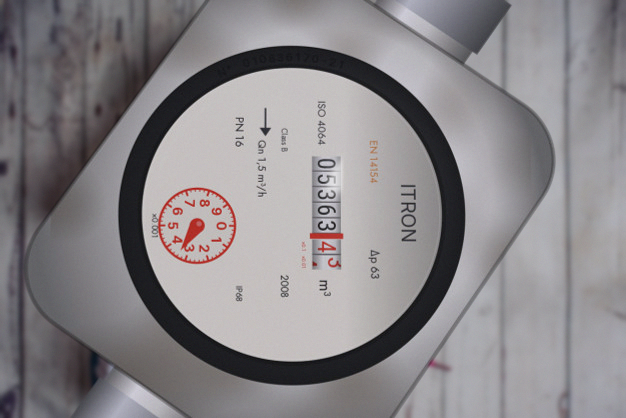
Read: 5363.433 m³
